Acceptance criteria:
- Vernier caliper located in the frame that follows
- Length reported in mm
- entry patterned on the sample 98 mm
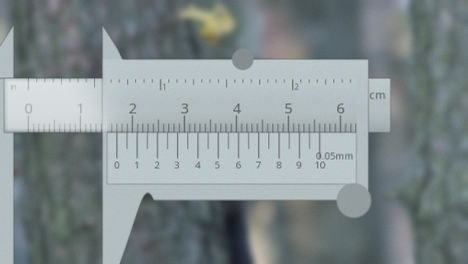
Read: 17.0 mm
